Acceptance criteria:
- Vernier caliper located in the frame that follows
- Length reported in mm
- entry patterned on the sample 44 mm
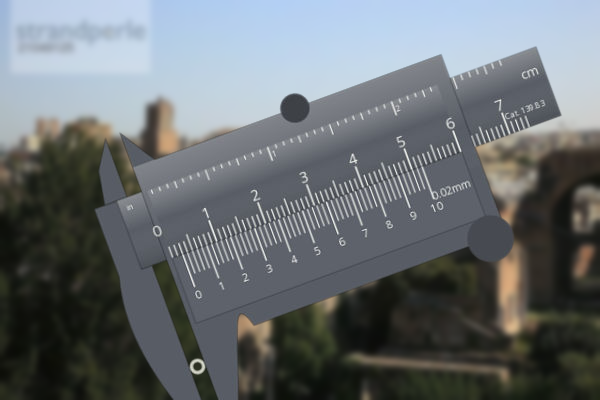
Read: 3.0 mm
